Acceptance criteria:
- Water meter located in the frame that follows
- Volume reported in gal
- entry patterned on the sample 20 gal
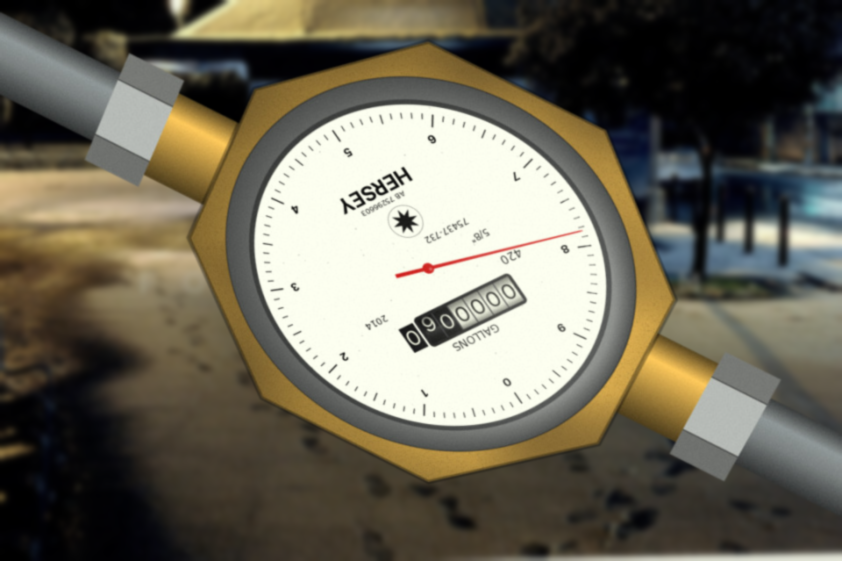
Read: 57.8 gal
